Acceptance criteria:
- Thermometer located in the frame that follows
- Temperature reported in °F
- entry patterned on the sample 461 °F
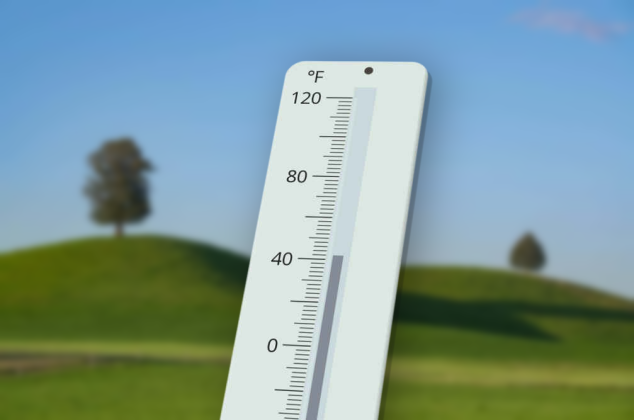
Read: 42 °F
